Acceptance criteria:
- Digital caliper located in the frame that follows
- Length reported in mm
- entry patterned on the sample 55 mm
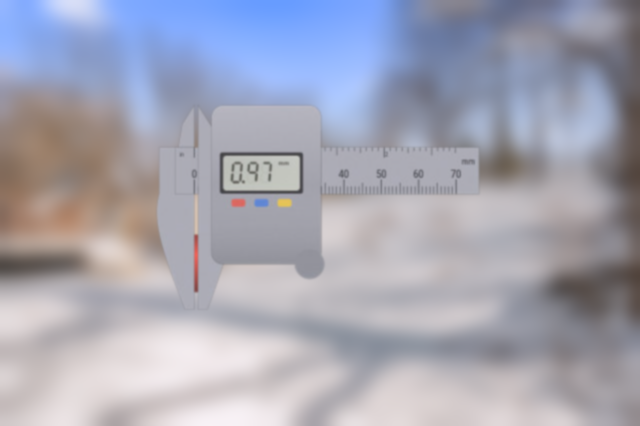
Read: 0.97 mm
